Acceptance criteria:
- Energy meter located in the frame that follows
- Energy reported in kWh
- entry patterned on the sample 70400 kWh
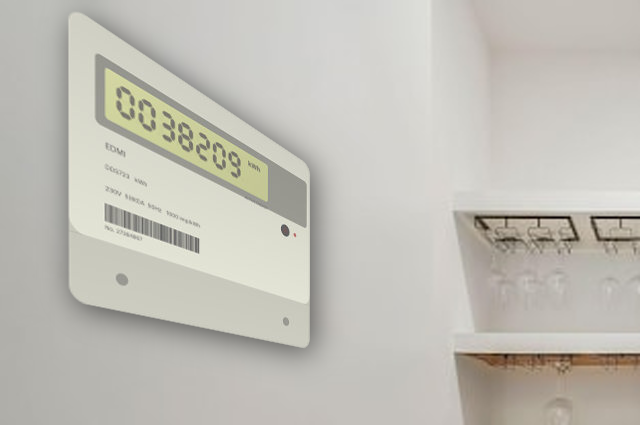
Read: 38209 kWh
